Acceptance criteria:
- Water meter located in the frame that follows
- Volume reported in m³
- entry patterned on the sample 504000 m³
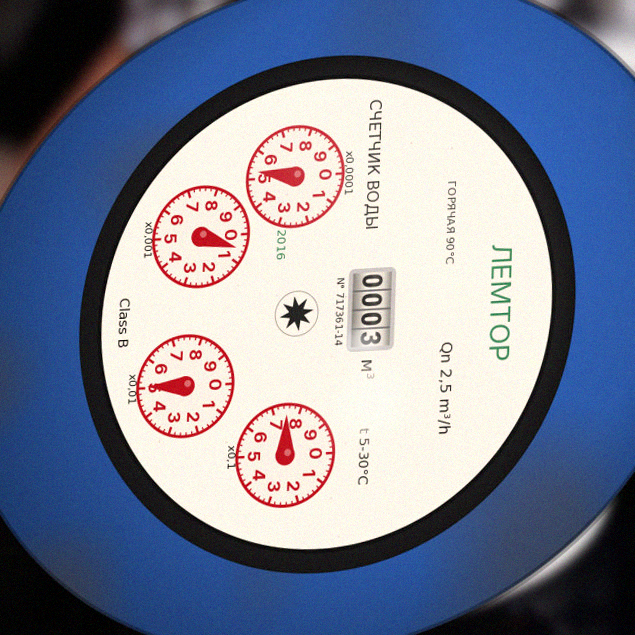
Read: 3.7505 m³
